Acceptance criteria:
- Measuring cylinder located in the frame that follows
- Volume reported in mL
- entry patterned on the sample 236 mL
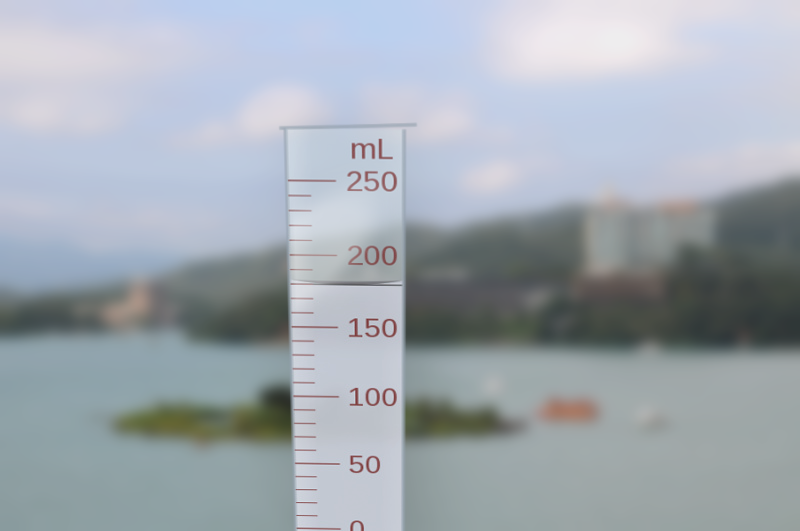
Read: 180 mL
